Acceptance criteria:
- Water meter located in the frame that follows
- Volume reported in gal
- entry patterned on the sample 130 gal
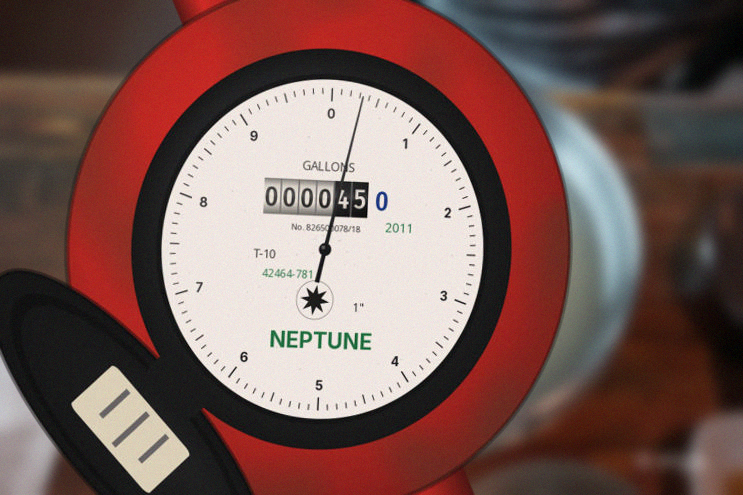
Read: 450.3 gal
